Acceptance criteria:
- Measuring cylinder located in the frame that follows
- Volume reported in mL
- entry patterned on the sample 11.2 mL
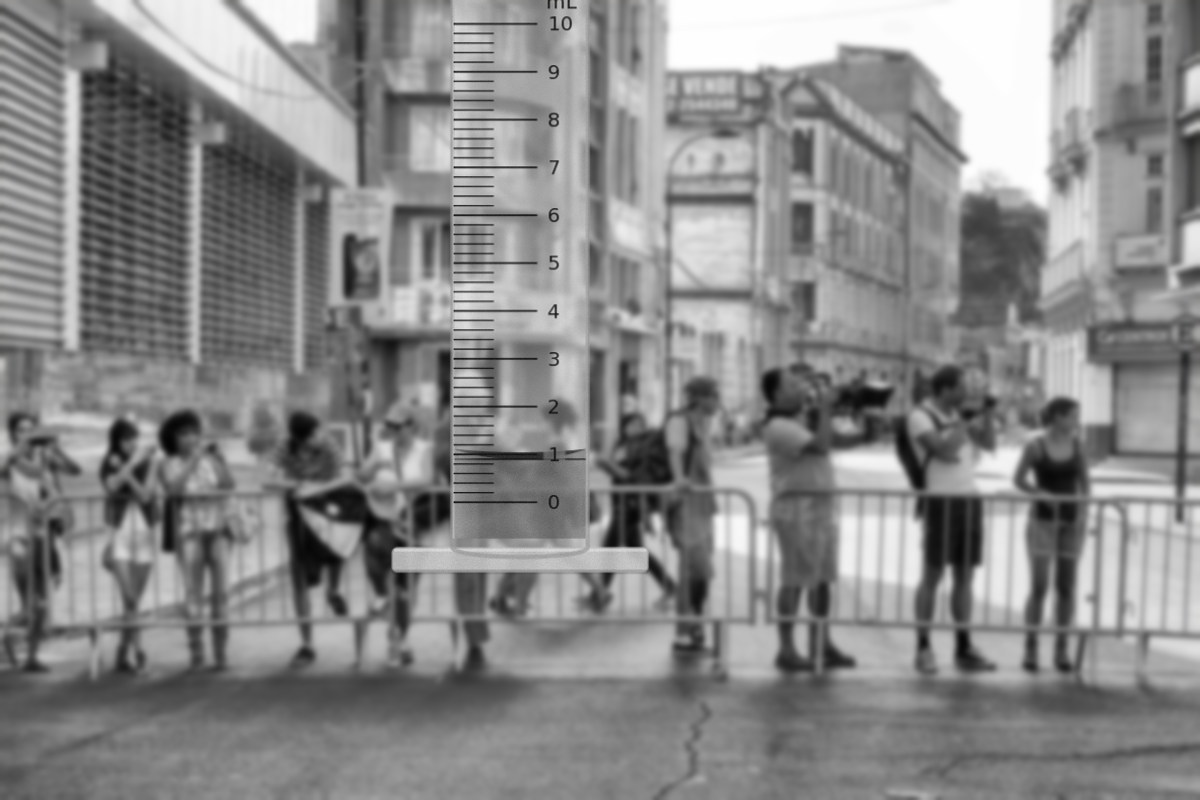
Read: 0.9 mL
